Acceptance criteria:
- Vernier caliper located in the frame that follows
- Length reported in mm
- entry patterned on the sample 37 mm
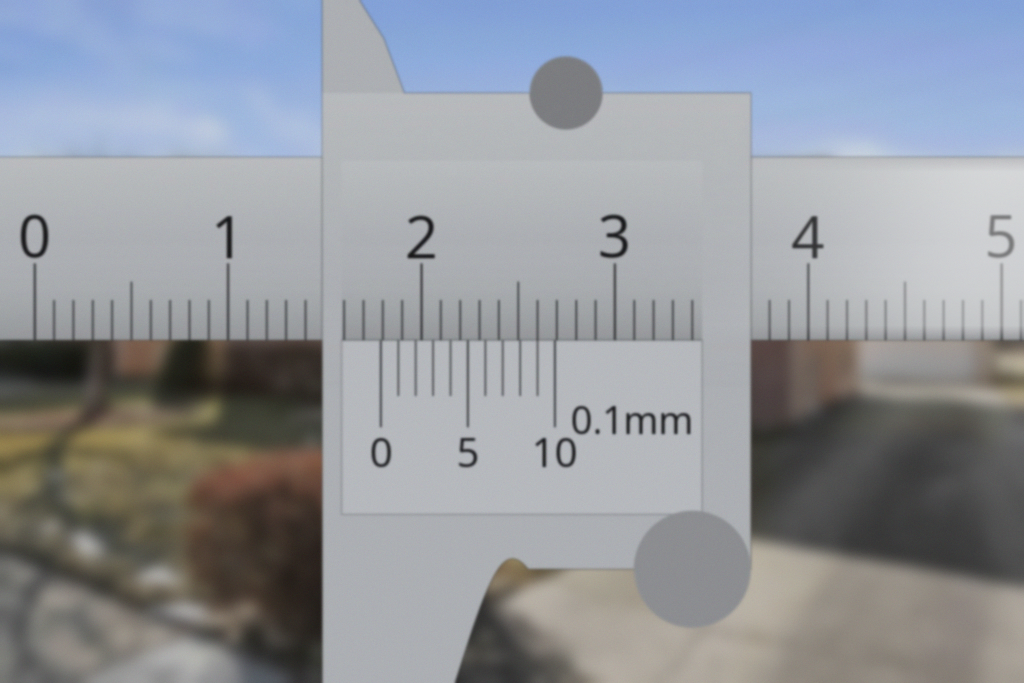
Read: 17.9 mm
